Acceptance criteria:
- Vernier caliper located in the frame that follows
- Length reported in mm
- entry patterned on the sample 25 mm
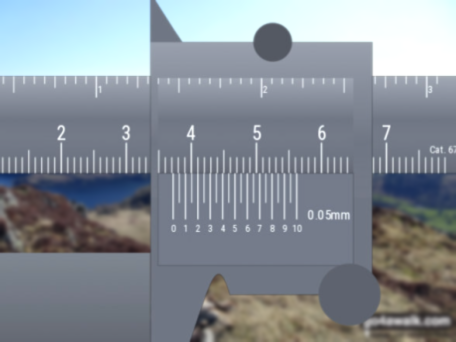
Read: 37.2 mm
